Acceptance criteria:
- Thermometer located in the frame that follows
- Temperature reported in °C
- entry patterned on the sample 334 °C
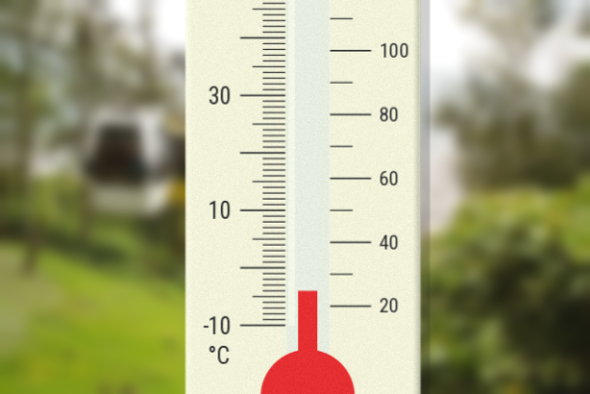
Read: -4 °C
